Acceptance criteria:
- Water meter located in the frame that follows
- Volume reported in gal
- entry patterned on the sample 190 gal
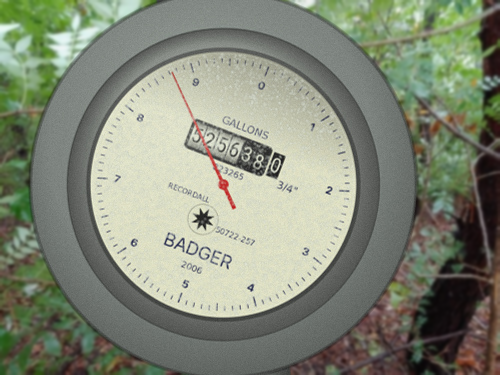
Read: 5256378.7 gal
